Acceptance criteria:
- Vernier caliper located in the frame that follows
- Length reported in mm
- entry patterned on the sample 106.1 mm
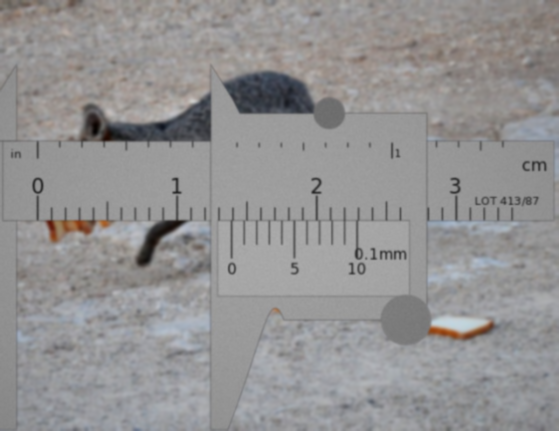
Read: 13.9 mm
